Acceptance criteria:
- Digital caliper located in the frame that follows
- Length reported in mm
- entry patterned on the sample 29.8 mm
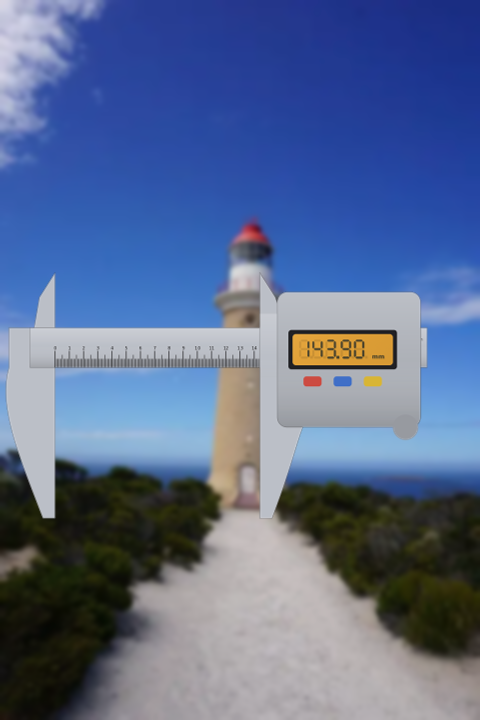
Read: 143.90 mm
